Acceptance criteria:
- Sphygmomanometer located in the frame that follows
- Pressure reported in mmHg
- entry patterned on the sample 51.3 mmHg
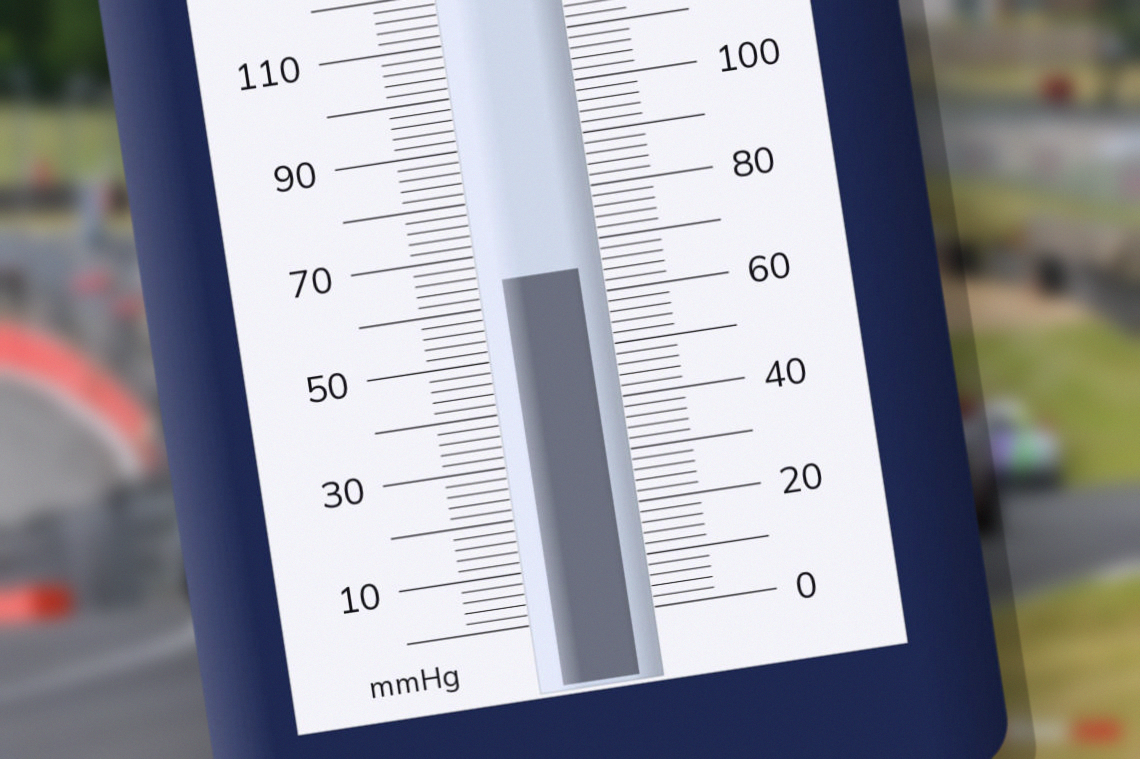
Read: 65 mmHg
